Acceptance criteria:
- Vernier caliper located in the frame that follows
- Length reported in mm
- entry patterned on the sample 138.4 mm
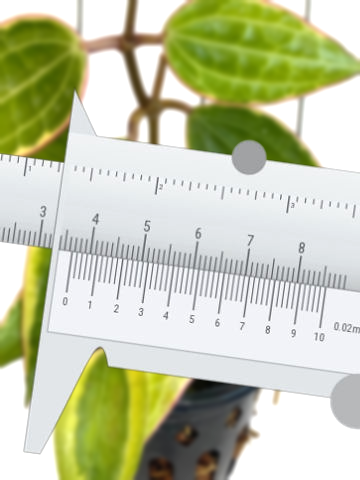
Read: 36.5 mm
